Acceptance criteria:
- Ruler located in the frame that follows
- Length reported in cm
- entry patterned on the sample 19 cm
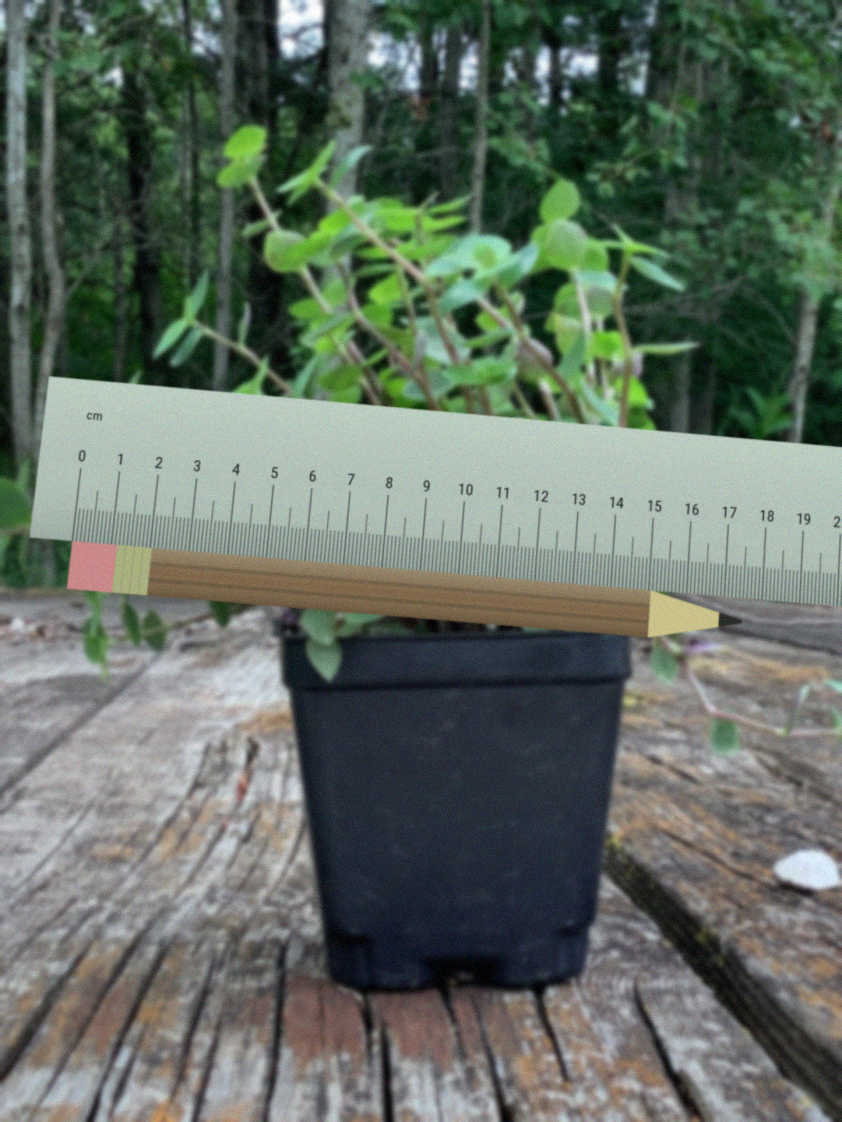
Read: 17.5 cm
